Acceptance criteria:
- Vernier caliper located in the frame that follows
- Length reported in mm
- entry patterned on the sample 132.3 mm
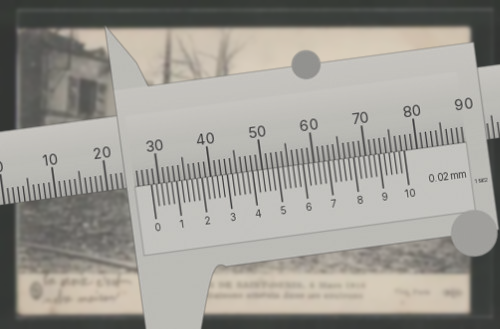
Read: 28.5 mm
